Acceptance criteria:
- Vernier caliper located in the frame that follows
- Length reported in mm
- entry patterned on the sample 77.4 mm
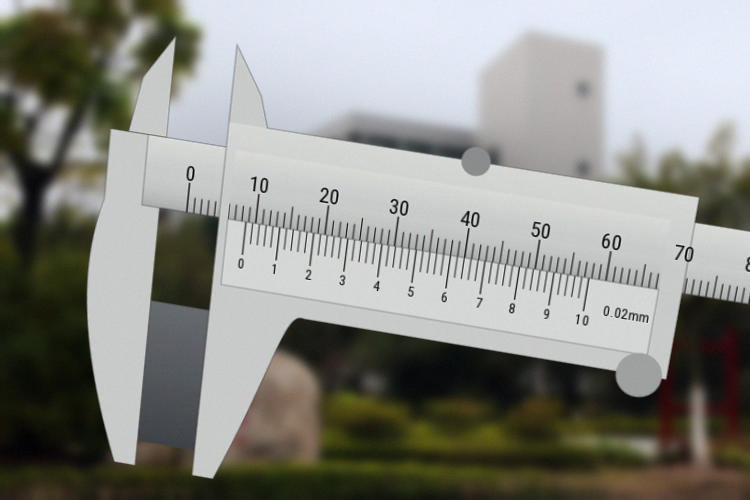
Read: 8.6 mm
